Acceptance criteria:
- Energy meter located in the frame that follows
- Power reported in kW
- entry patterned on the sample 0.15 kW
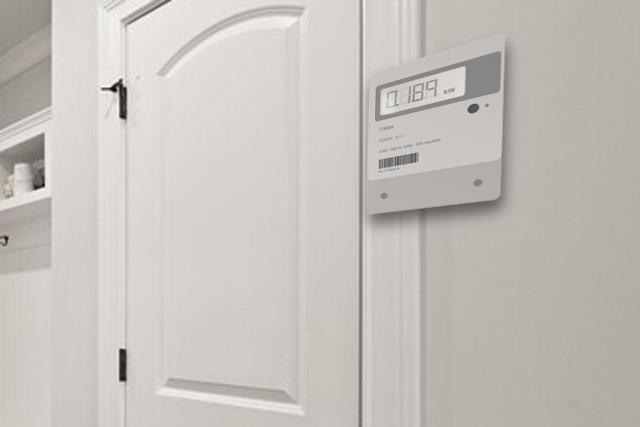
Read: 0.189 kW
